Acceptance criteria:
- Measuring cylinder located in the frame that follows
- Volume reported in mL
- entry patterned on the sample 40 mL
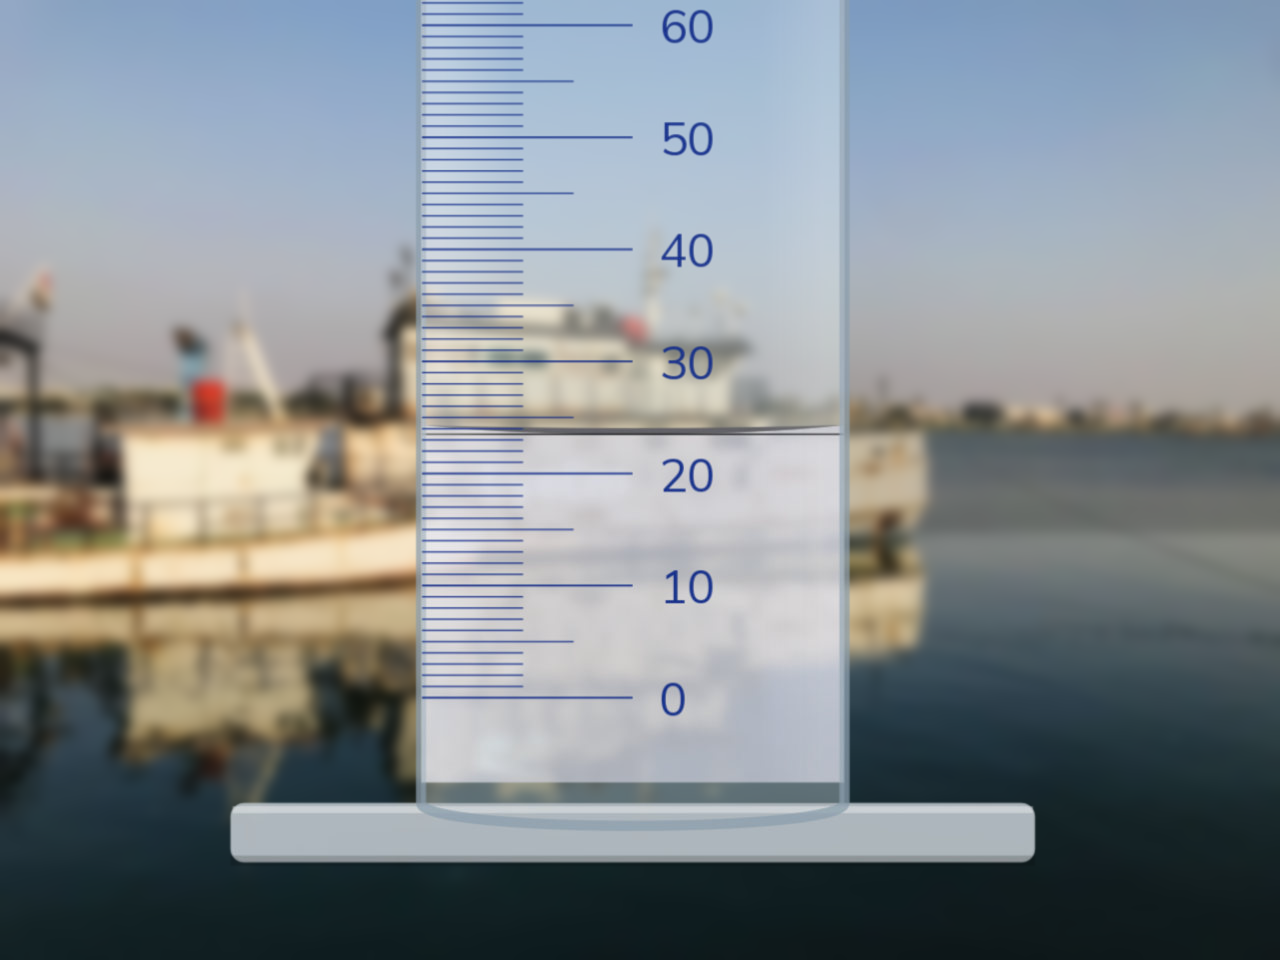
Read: 23.5 mL
